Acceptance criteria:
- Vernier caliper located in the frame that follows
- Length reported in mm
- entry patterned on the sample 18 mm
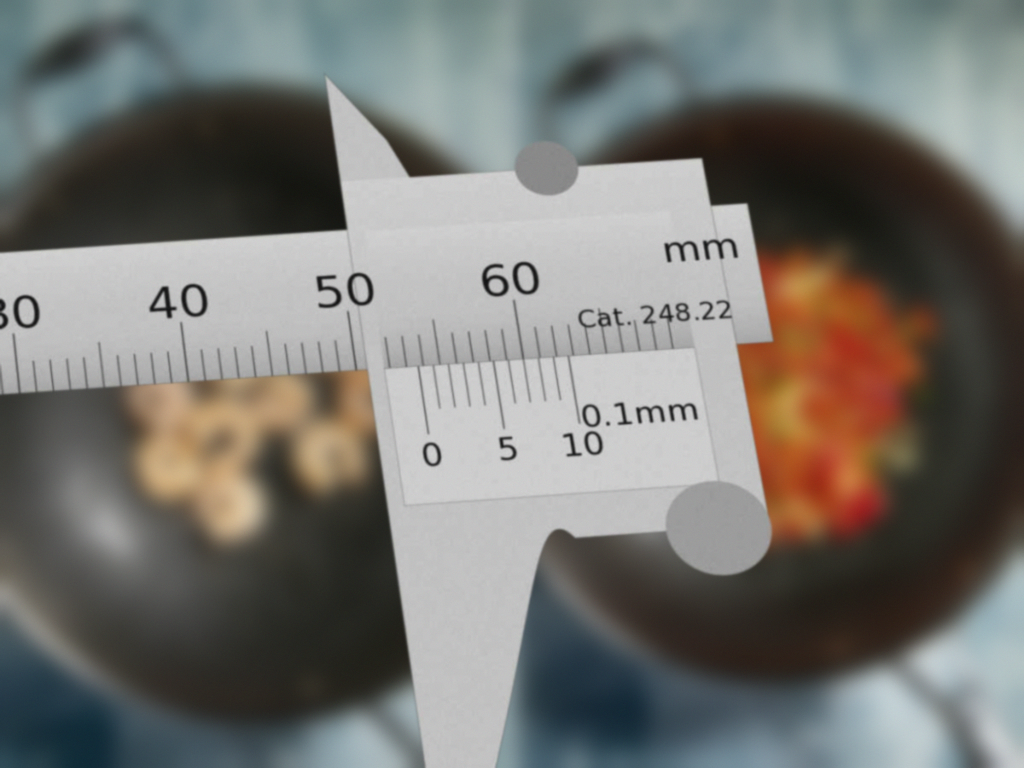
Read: 53.7 mm
